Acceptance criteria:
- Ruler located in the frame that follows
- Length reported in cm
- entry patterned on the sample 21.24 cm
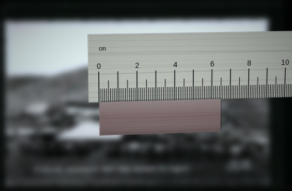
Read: 6.5 cm
